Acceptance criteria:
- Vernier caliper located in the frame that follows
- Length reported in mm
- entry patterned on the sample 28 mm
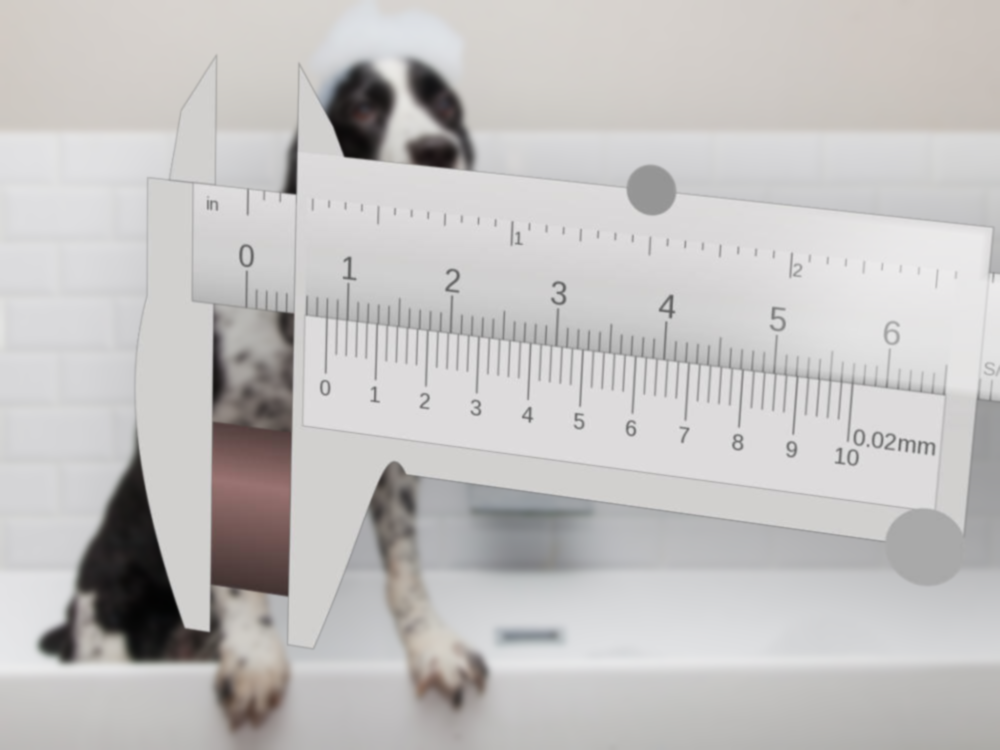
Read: 8.0 mm
